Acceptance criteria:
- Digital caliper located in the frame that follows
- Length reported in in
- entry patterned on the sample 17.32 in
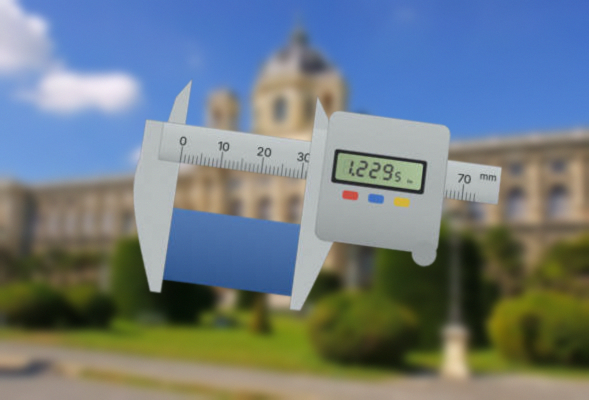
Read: 1.2295 in
